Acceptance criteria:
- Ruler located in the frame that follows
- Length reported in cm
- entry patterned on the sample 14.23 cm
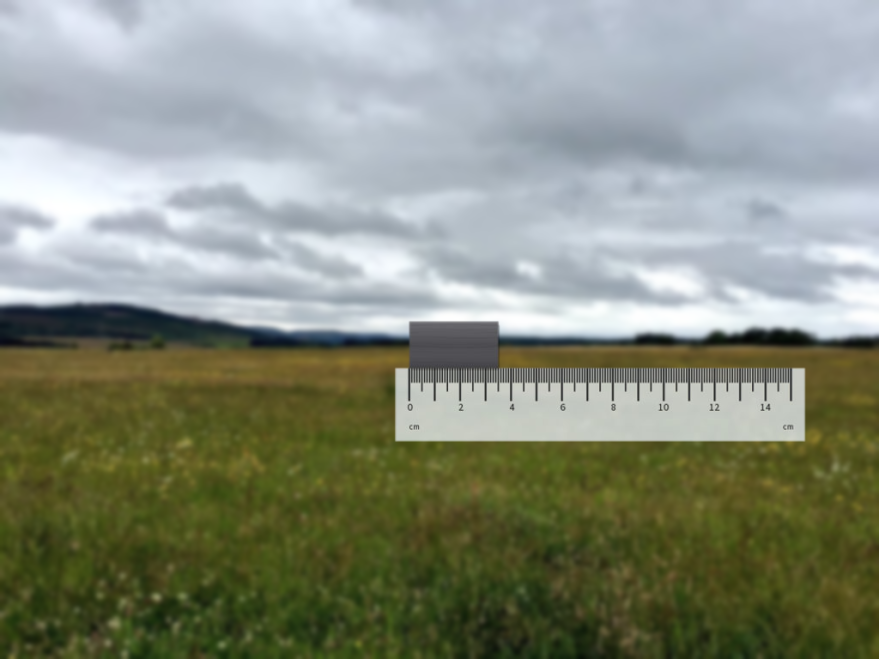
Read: 3.5 cm
